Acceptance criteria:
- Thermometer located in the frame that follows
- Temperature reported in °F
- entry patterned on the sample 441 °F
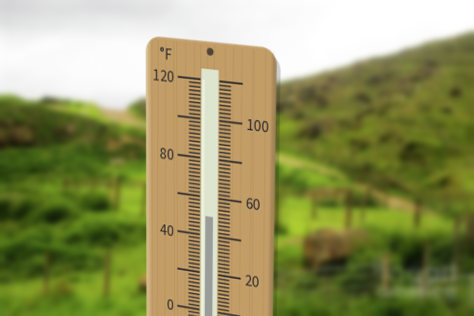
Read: 50 °F
